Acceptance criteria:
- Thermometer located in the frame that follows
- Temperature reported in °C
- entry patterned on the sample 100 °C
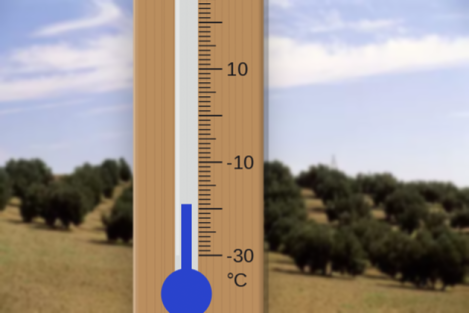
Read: -19 °C
